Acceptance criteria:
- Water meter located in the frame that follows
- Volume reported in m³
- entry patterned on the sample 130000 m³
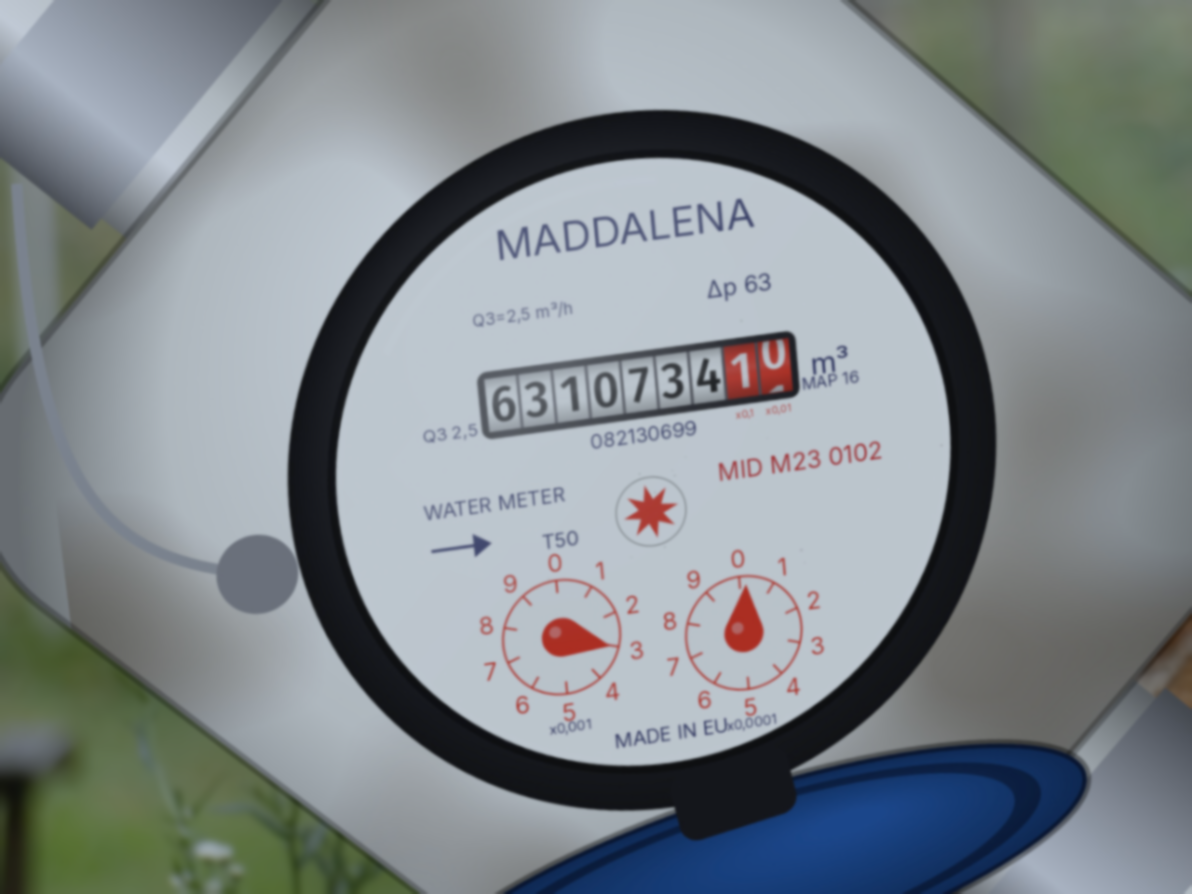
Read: 6310734.1030 m³
